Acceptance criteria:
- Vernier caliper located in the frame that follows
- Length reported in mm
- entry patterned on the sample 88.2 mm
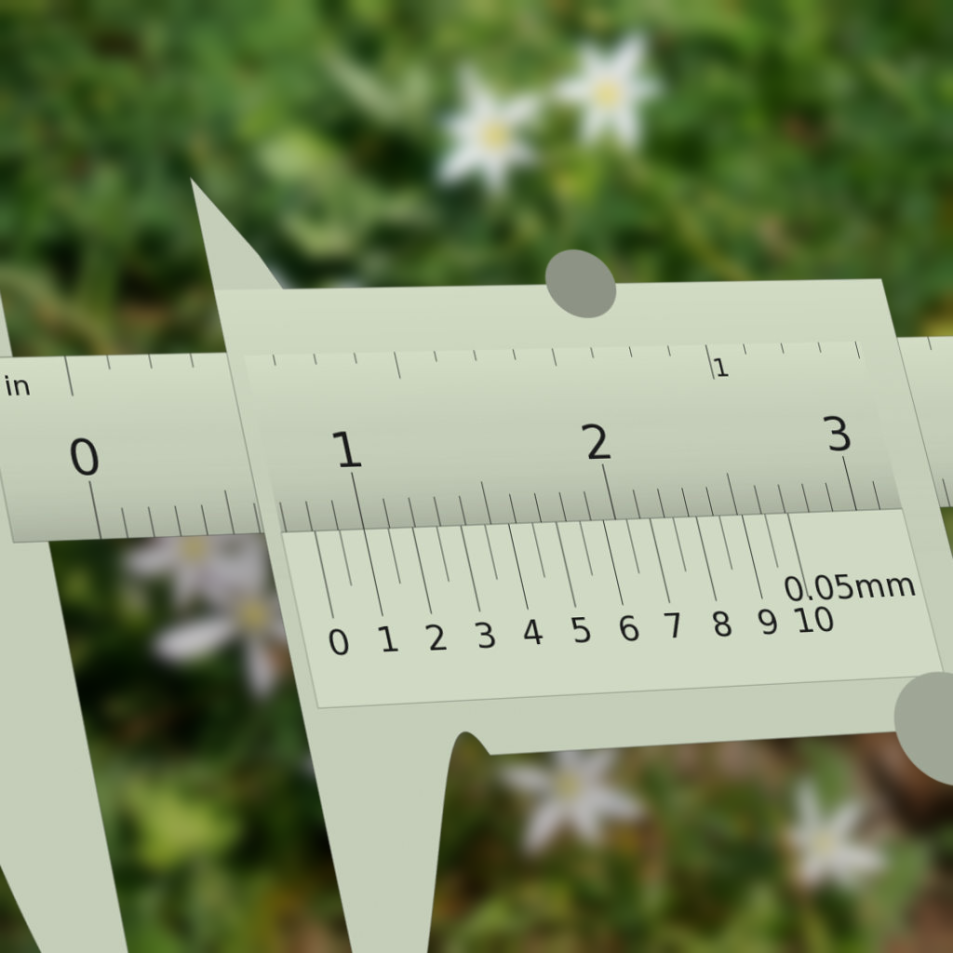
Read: 8.10 mm
